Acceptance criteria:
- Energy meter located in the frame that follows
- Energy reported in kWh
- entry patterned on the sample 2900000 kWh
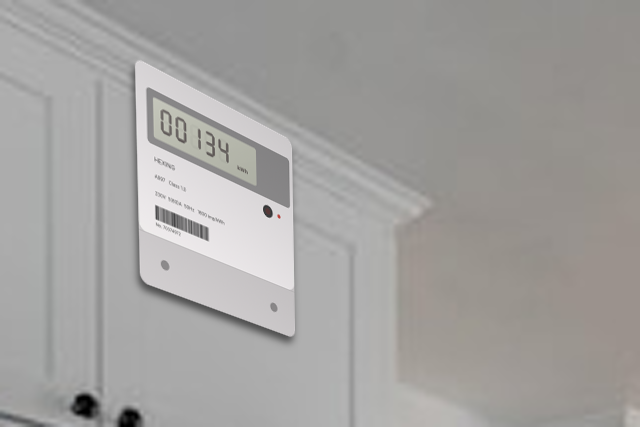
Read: 134 kWh
